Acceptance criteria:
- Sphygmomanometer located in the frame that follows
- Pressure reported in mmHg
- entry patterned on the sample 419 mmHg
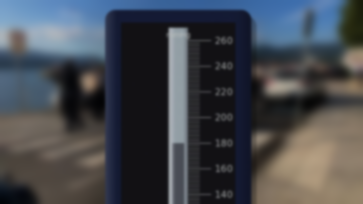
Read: 180 mmHg
